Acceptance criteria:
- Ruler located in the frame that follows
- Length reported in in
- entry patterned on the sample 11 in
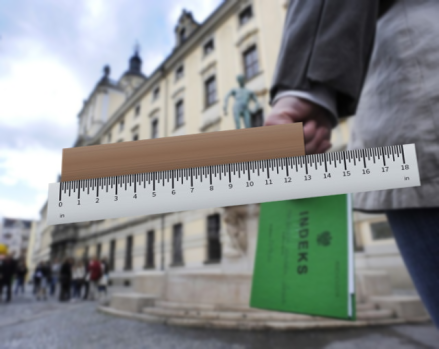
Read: 13 in
